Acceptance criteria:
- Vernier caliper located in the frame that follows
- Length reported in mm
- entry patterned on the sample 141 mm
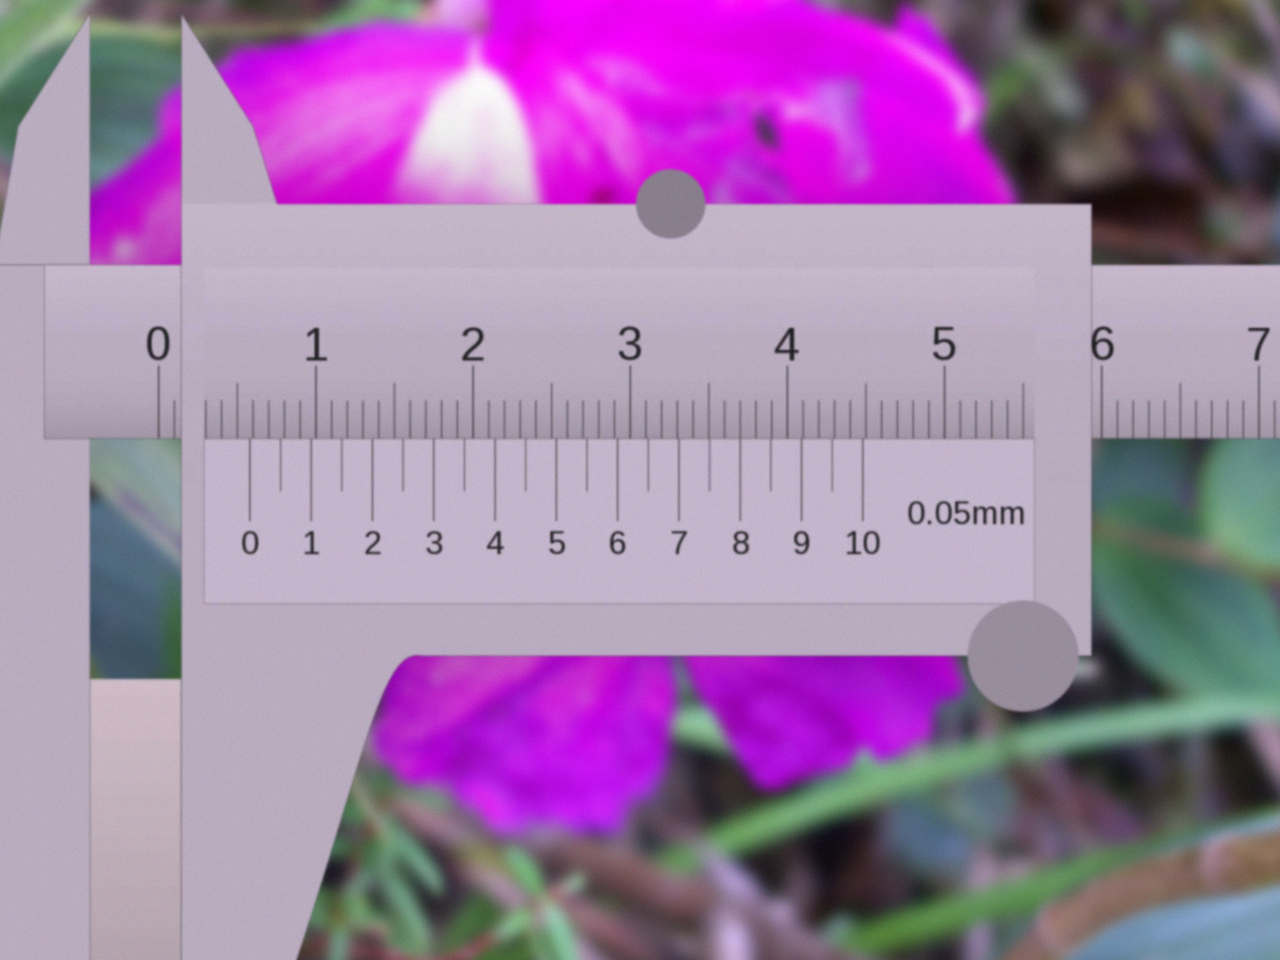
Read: 5.8 mm
